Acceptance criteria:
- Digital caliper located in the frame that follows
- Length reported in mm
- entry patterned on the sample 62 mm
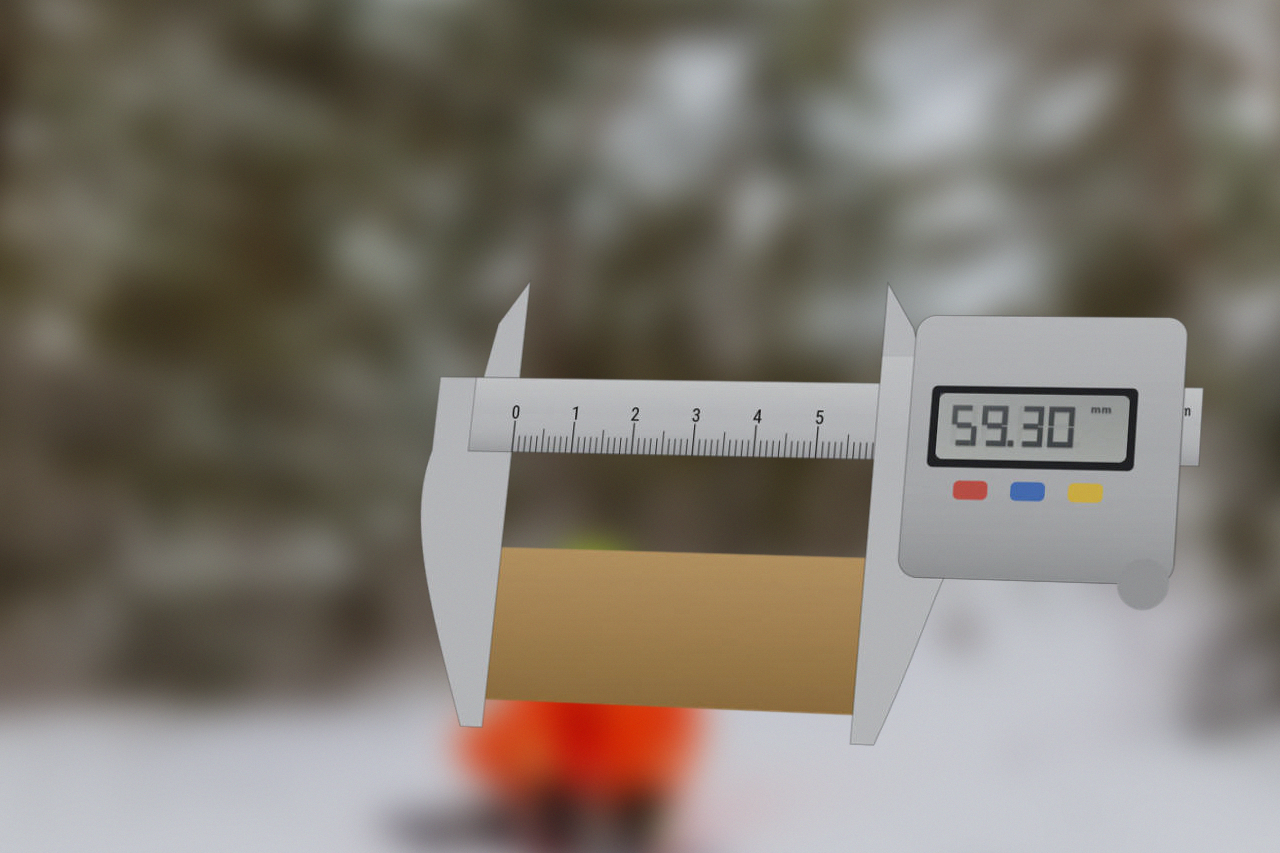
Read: 59.30 mm
